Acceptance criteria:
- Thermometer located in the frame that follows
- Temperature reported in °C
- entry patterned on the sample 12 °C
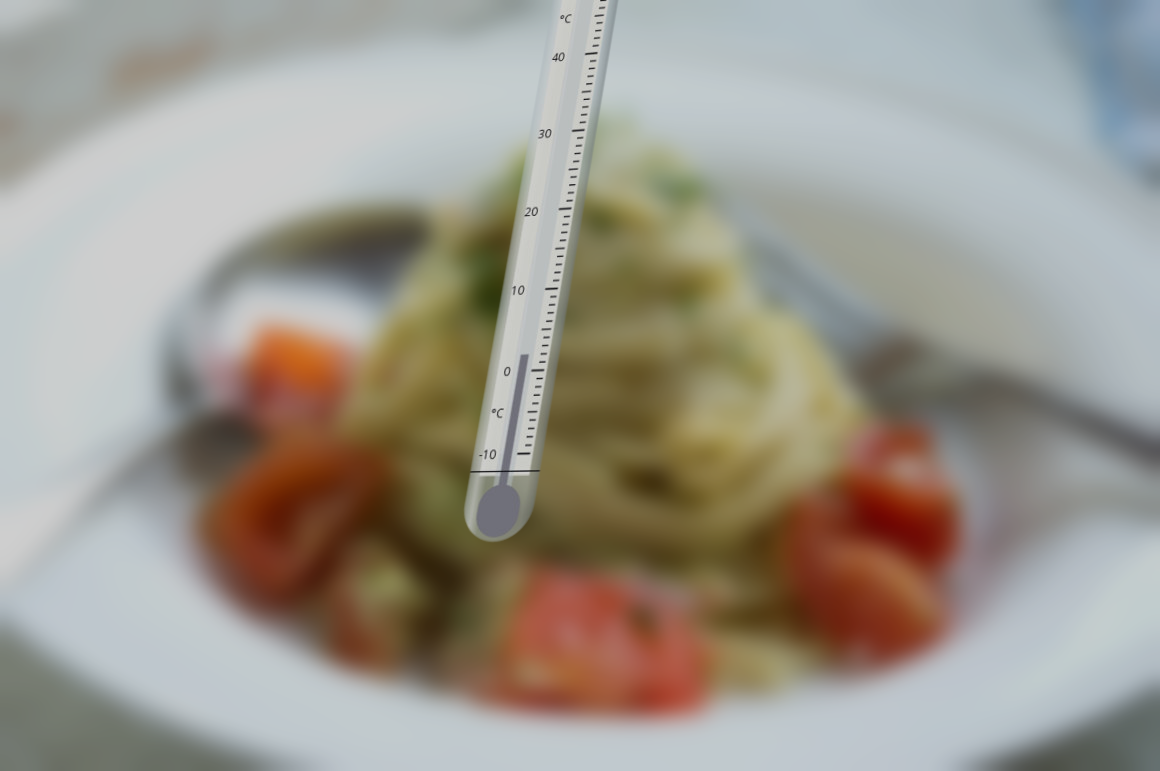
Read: 2 °C
